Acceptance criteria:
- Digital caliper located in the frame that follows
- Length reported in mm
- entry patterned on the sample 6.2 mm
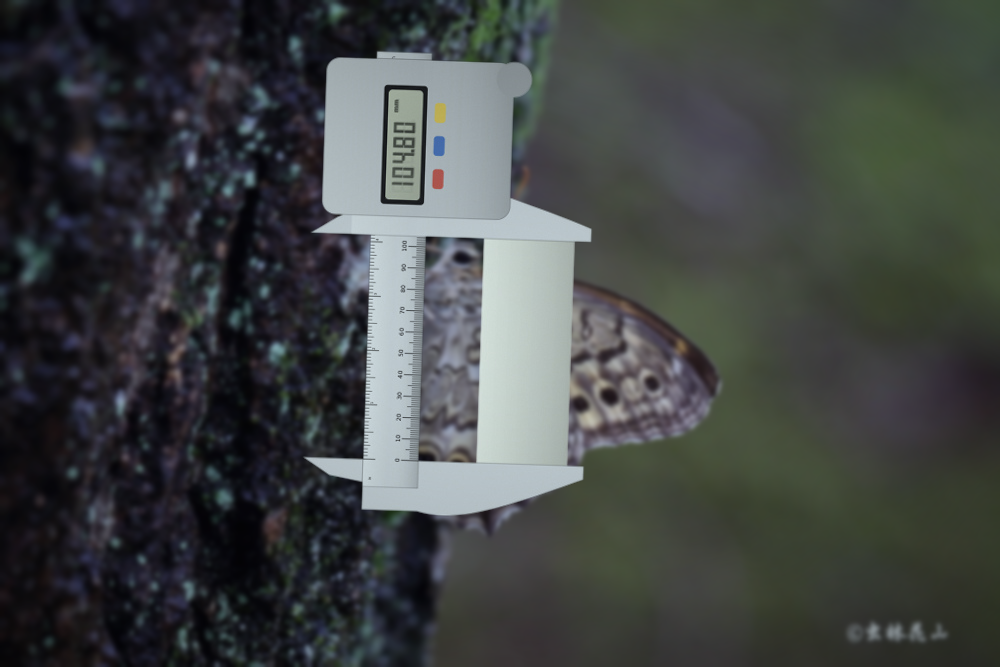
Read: 104.80 mm
